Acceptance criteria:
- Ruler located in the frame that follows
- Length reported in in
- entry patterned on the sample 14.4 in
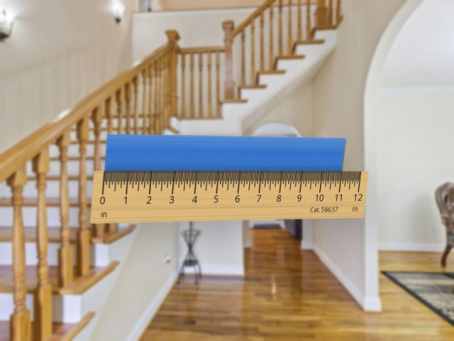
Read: 11 in
